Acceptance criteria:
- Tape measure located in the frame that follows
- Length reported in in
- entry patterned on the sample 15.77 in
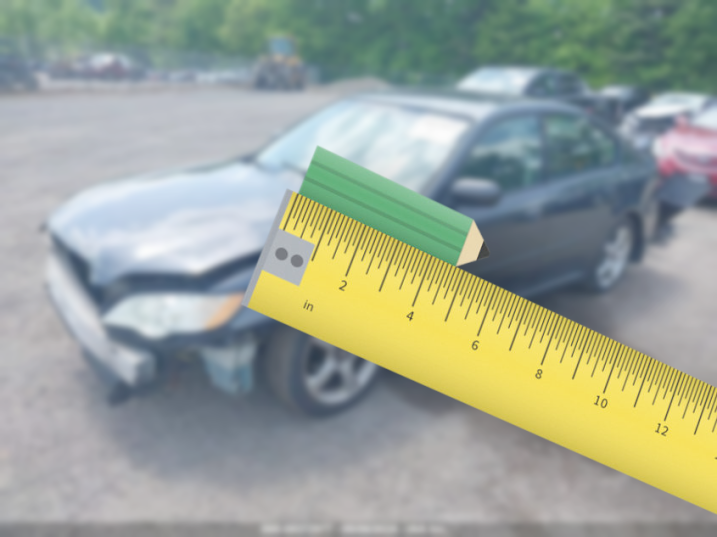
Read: 5.5 in
